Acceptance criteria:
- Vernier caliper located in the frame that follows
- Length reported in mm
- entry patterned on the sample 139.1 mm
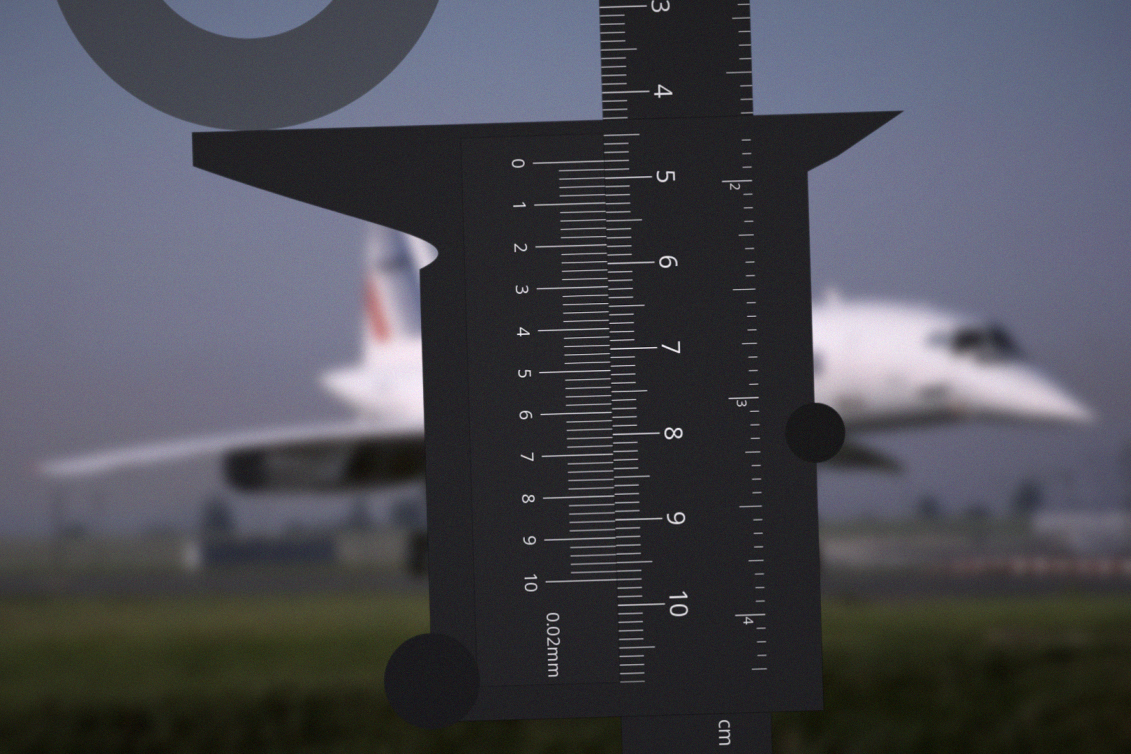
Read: 48.0 mm
